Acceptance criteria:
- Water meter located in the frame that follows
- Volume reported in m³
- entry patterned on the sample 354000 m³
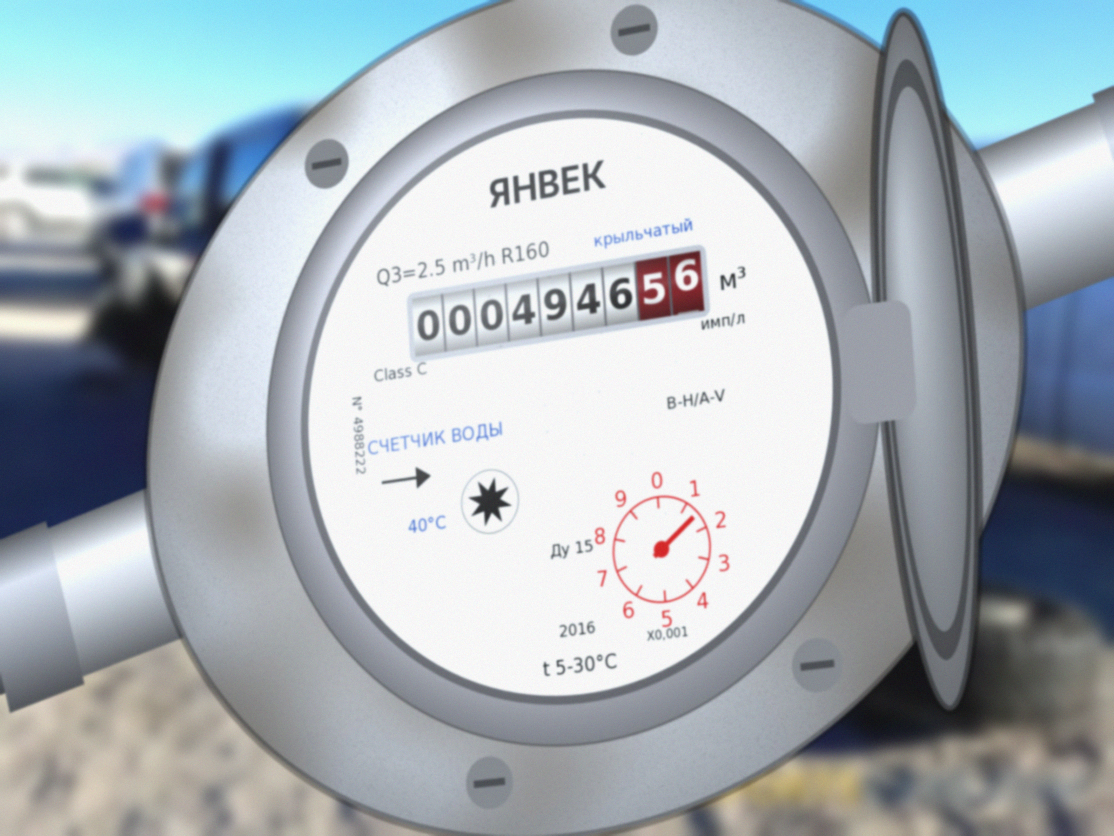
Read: 4946.561 m³
